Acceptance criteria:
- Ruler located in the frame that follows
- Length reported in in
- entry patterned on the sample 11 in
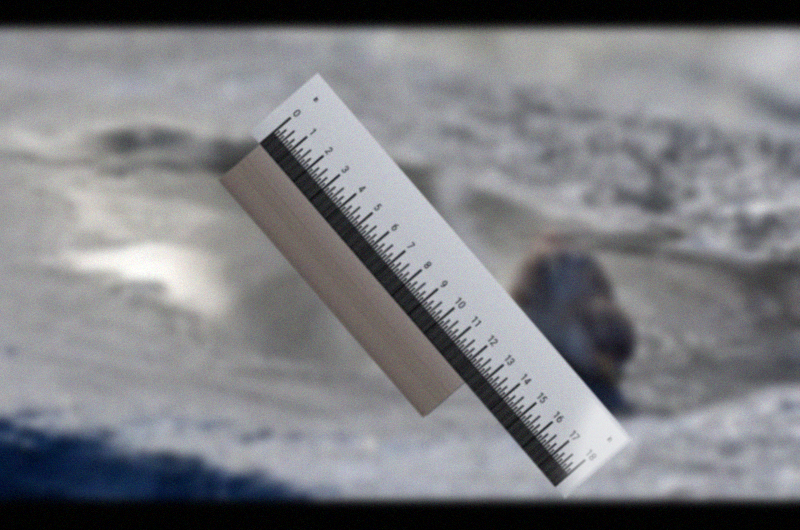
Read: 12.5 in
